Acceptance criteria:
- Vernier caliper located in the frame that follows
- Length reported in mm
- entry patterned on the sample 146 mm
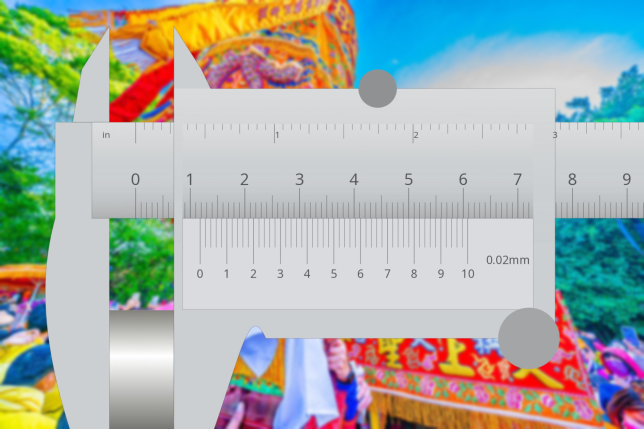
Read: 11.8 mm
